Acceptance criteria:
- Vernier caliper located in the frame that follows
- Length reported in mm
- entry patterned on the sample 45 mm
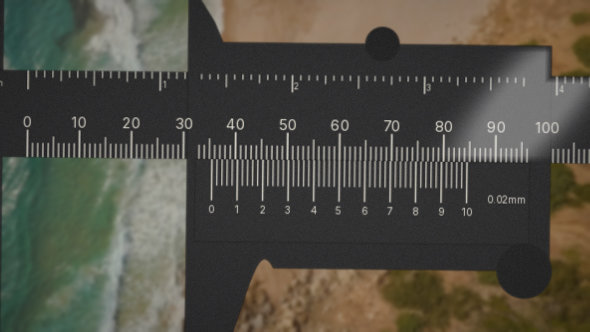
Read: 35.5 mm
